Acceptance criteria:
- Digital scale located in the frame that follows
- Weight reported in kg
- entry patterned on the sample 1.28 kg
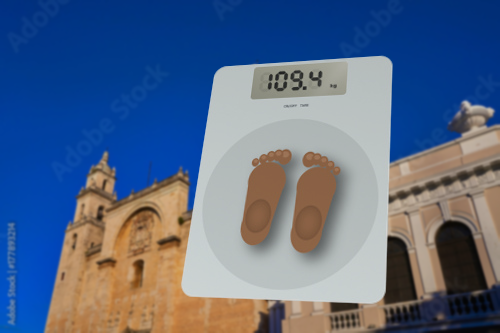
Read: 109.4 kg
